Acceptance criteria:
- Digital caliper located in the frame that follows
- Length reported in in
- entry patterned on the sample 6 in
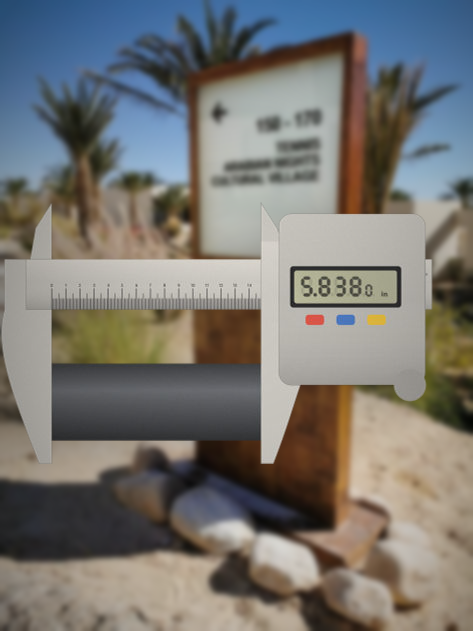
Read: 5.8380 in
